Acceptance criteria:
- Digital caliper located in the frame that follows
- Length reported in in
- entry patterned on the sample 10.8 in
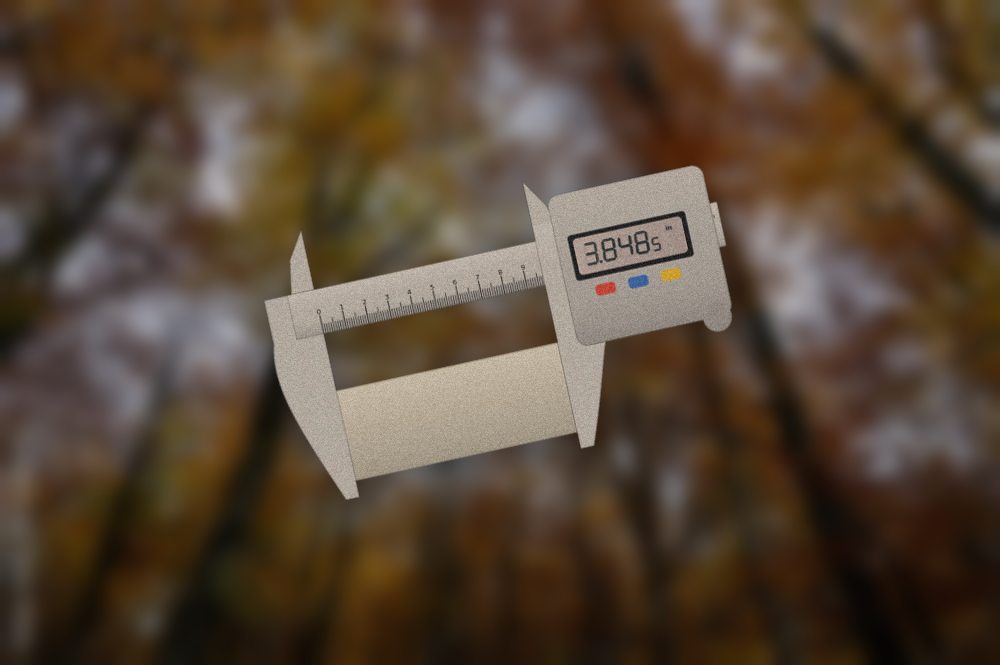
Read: 3.8485 in
